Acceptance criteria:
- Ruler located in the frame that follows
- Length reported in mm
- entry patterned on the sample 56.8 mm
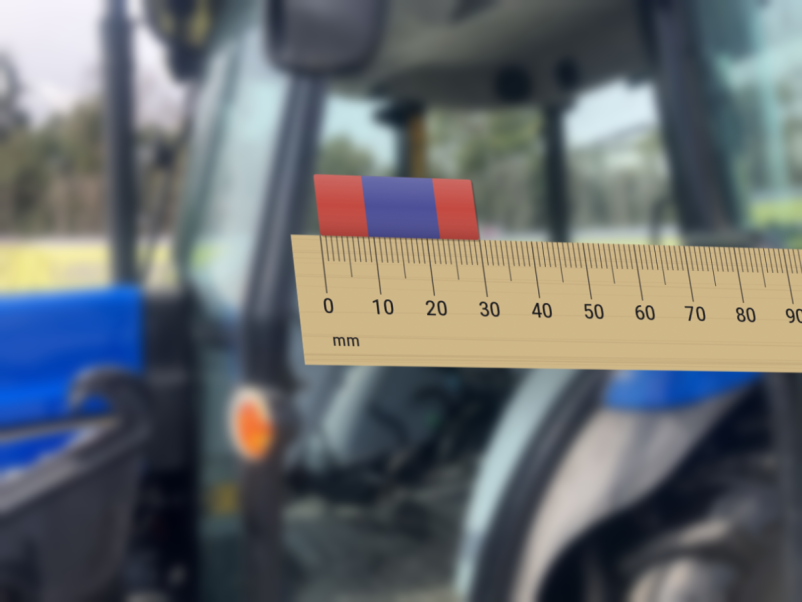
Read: 30 mm
